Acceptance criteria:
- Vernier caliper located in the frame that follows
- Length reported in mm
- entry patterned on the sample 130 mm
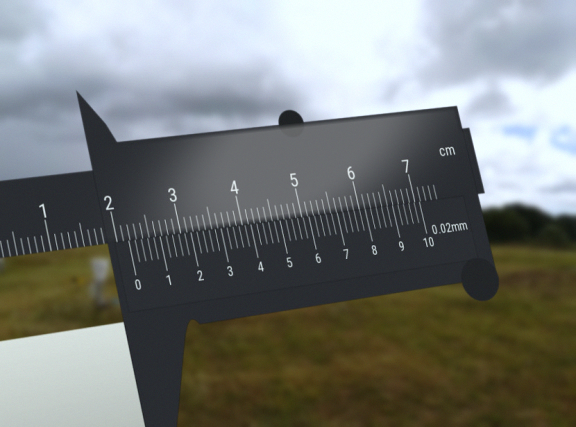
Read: 21.8 mm
